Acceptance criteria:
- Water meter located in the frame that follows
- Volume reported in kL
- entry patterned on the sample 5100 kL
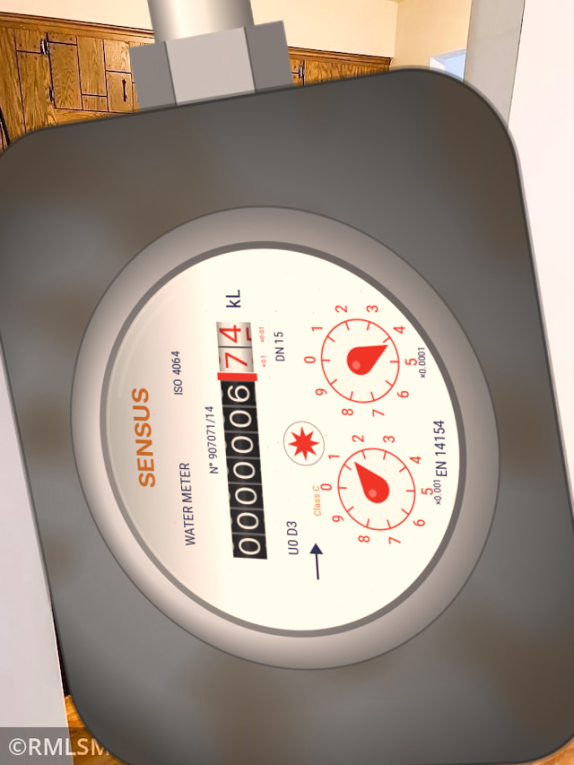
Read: 6.7414 kL
